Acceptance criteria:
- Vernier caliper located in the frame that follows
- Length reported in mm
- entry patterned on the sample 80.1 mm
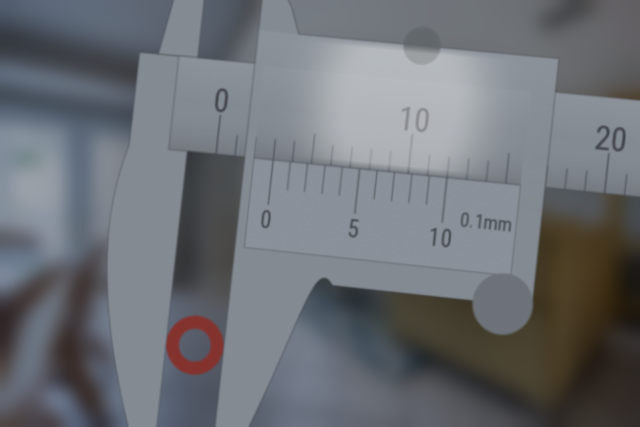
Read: 3.0 mm
